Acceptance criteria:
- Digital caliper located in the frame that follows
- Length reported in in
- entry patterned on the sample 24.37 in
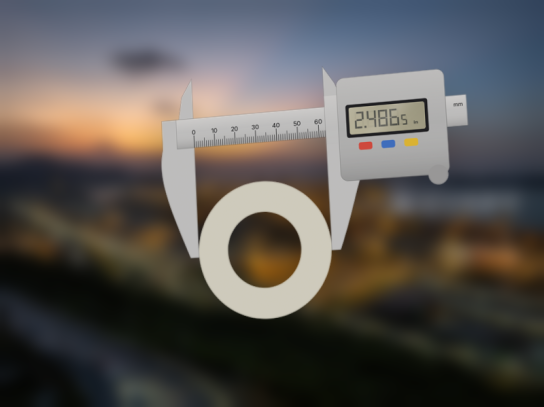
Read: 2.4865 in
